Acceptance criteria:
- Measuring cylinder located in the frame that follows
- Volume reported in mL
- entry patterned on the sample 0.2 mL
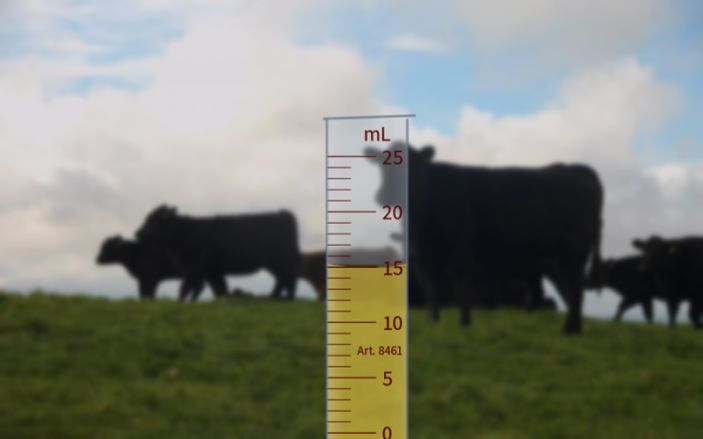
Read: 15 mL
